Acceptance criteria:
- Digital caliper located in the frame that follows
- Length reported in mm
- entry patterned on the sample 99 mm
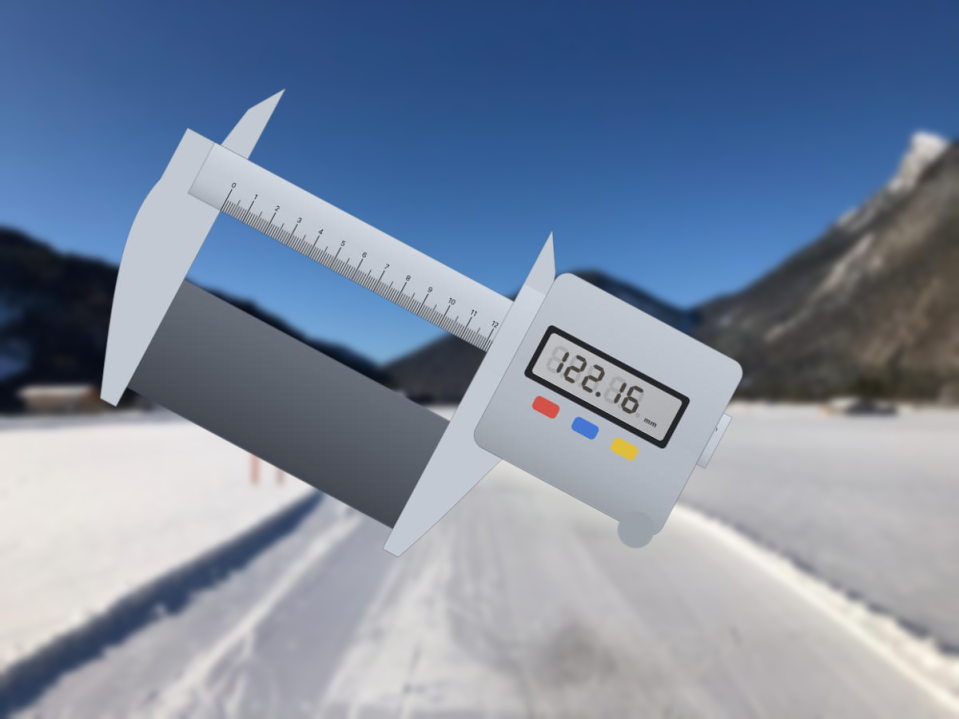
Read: 122.16 mm
